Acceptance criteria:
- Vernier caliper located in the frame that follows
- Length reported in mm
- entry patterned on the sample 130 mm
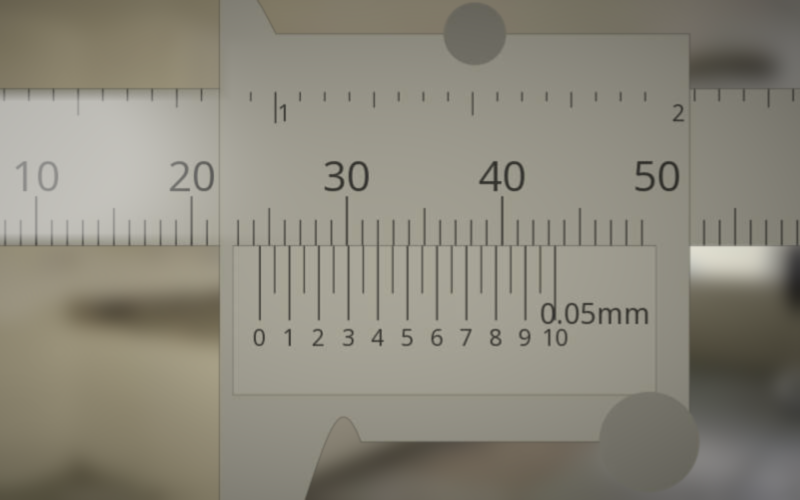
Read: 24.4 mm
